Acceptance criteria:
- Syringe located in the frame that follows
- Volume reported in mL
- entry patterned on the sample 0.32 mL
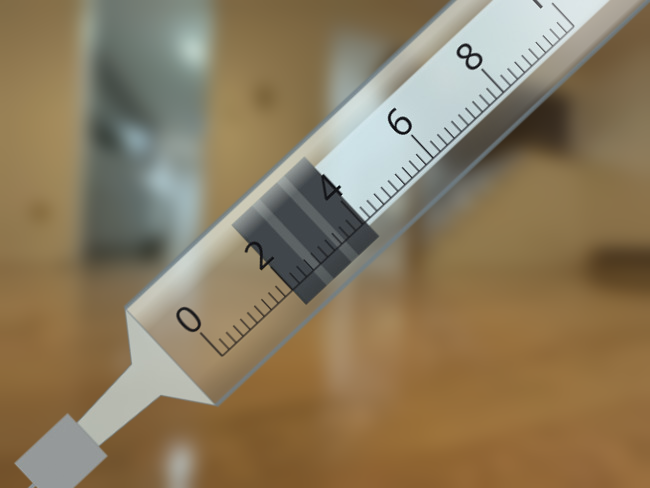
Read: 2 mL
